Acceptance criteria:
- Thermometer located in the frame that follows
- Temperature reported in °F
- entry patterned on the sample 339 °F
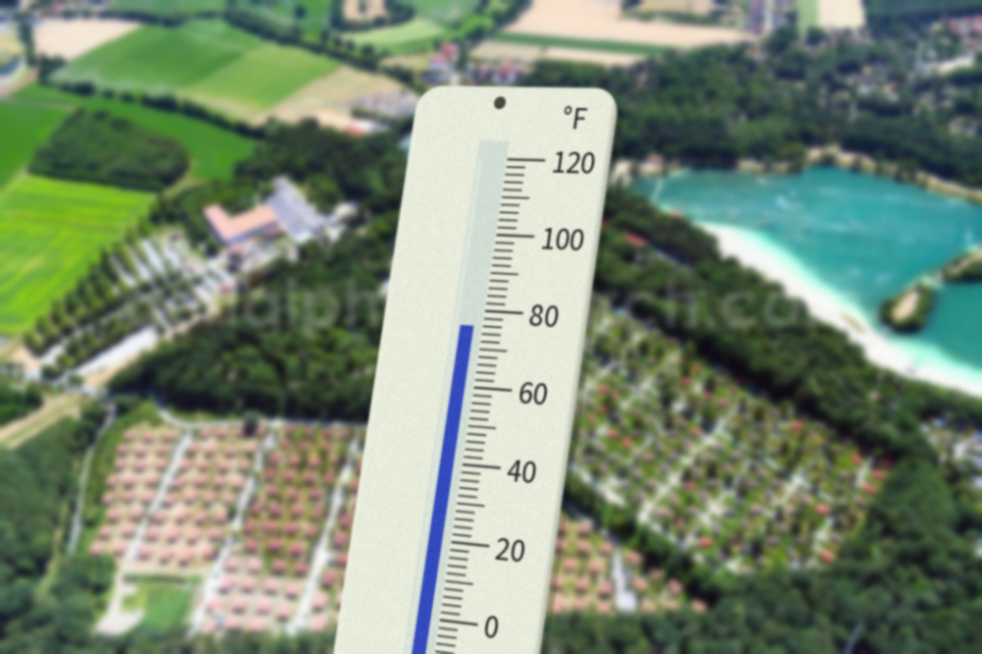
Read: 76 °F
